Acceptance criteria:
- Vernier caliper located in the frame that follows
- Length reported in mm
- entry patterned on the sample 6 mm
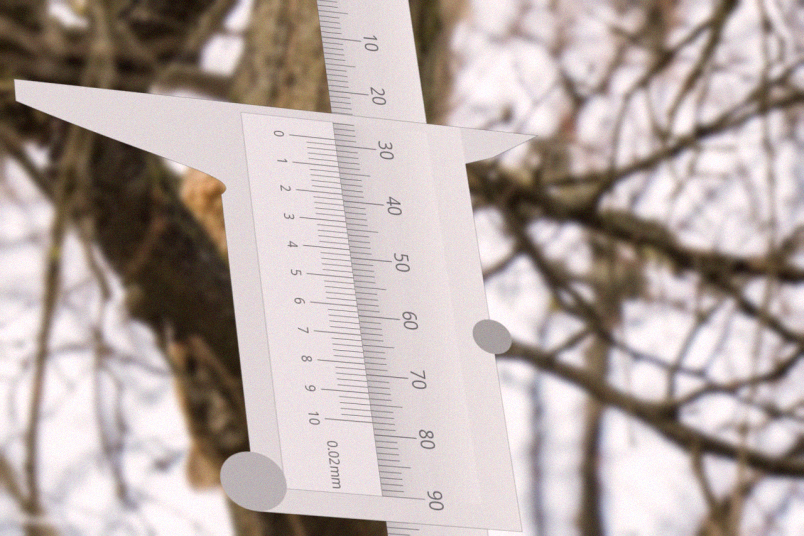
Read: 29.0 mm
